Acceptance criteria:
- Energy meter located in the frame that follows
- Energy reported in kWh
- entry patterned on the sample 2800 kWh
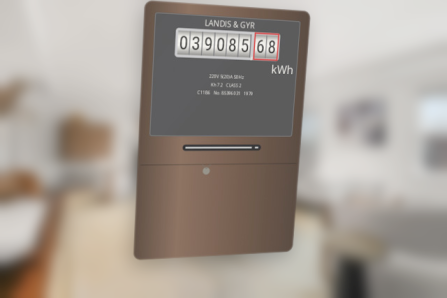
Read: 39085.68 kWh
